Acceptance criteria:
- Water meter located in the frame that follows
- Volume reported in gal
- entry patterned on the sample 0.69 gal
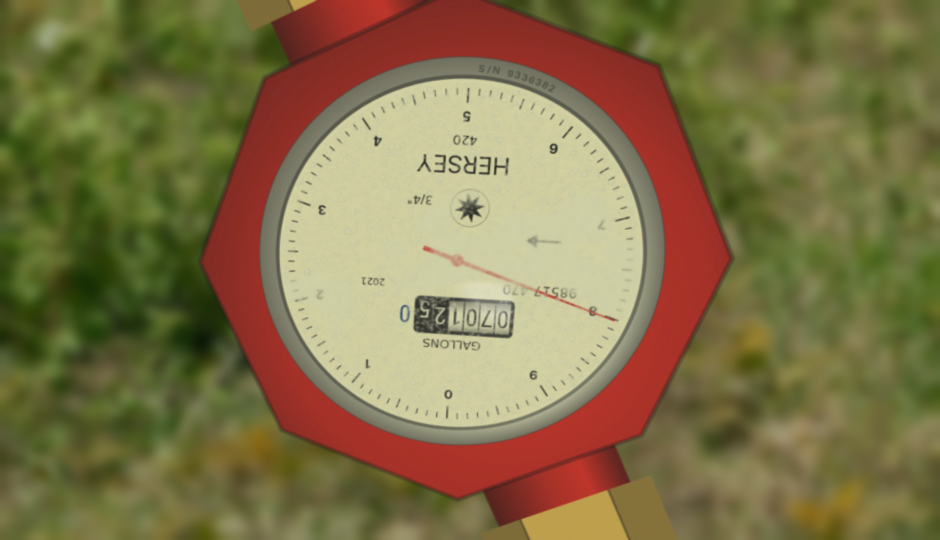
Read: 701248.0 gal
